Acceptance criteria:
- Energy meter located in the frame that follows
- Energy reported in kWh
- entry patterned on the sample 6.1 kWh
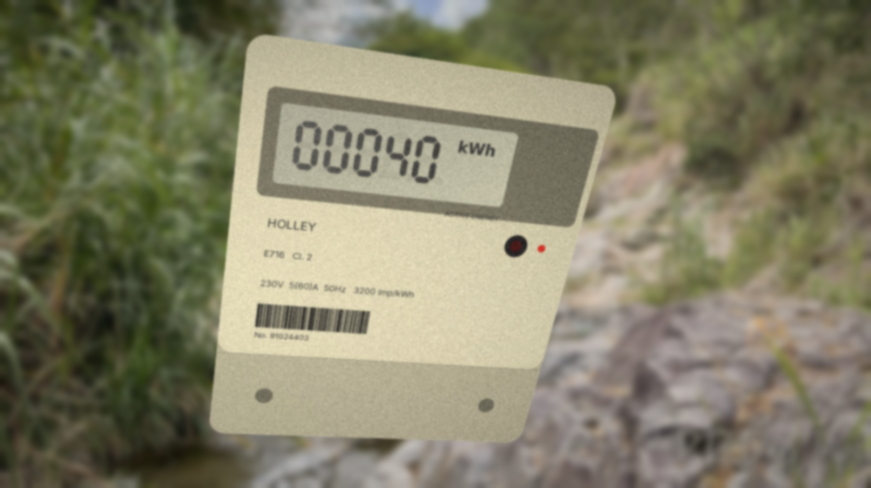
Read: 40 kWh
